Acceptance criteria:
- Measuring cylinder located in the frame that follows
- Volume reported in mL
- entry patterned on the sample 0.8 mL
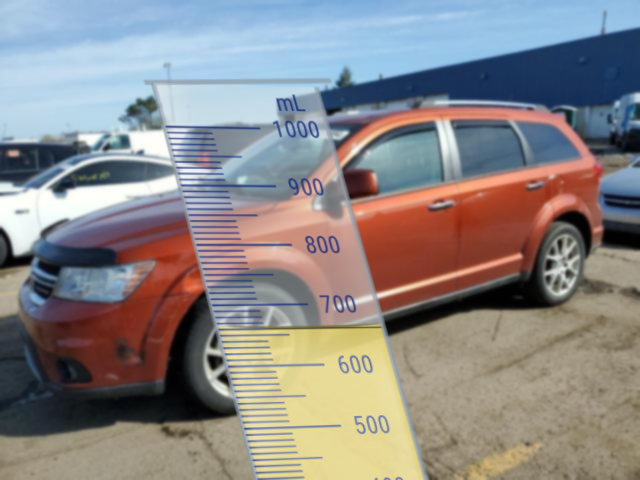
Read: 660 mL
